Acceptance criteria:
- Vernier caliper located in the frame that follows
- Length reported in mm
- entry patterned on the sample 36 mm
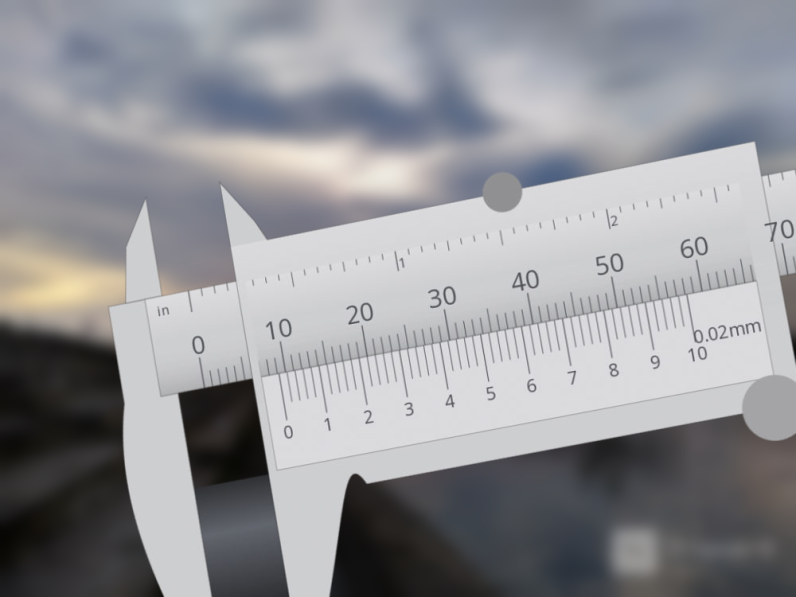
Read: 9.2 mm
